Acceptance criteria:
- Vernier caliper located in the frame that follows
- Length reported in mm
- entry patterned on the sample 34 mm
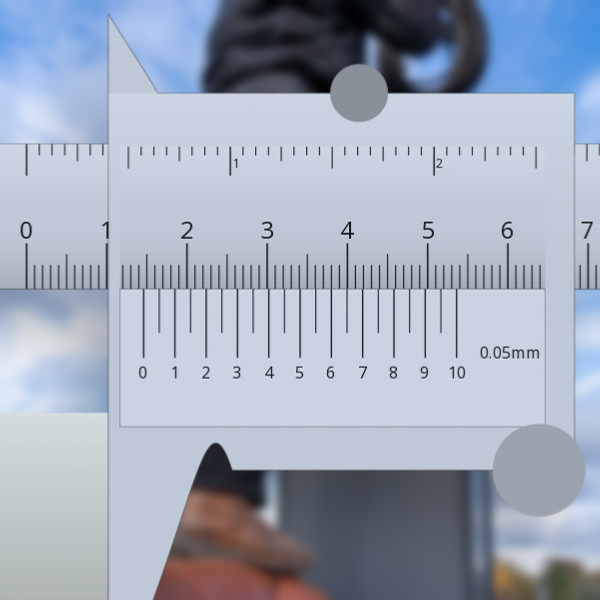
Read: 14.6 mm
